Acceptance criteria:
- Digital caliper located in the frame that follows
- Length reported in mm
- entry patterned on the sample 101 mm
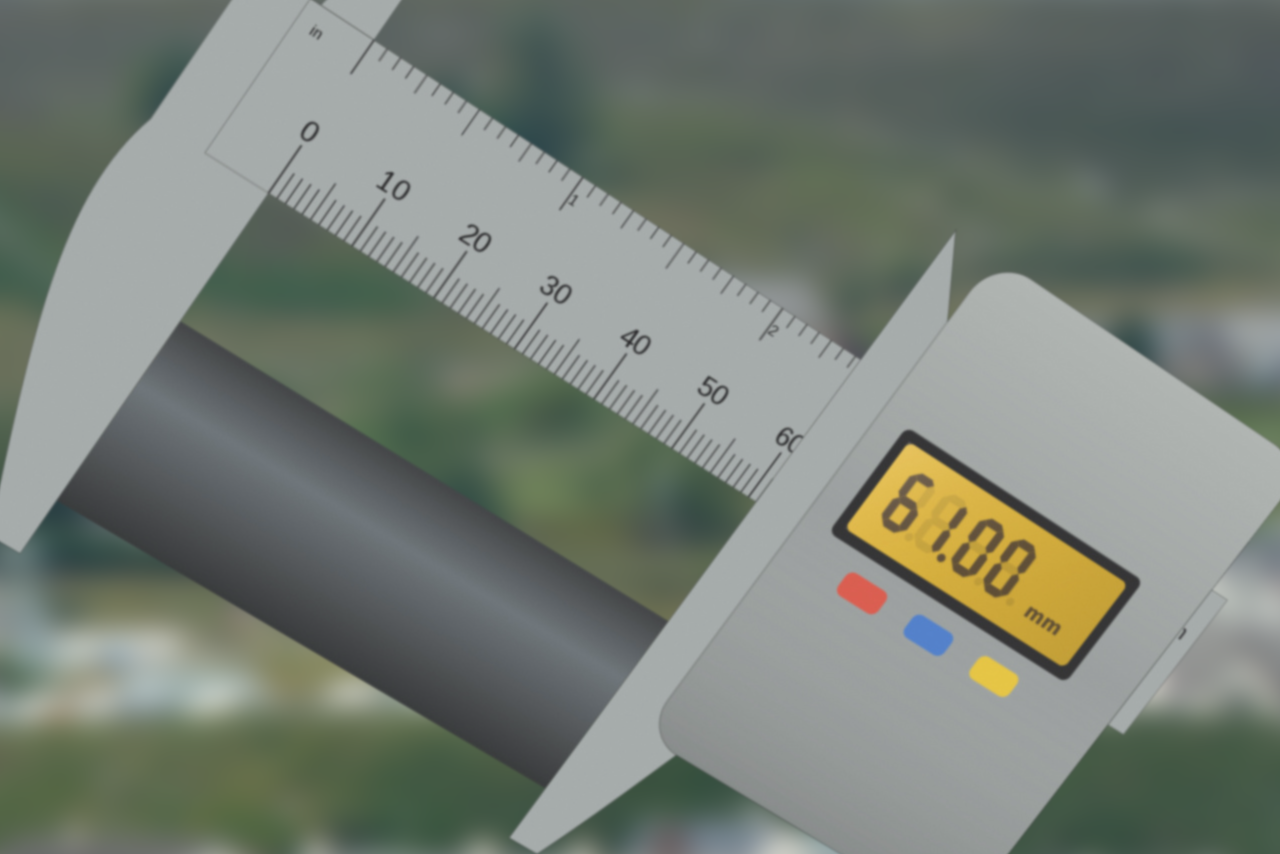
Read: 61.00 mm
